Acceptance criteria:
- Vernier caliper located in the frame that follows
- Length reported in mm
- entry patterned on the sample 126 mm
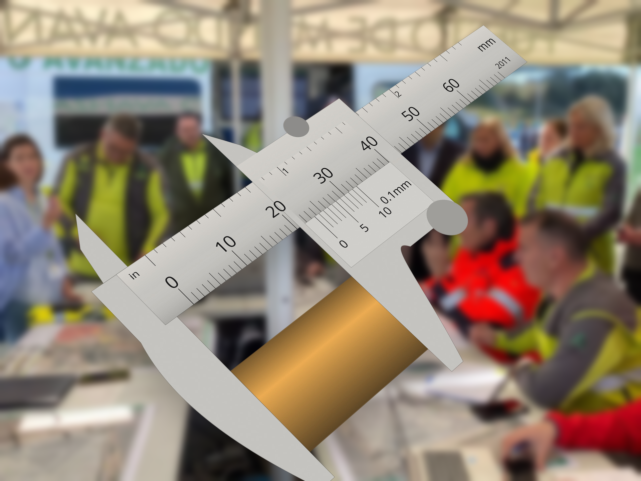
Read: 23.6 mm
